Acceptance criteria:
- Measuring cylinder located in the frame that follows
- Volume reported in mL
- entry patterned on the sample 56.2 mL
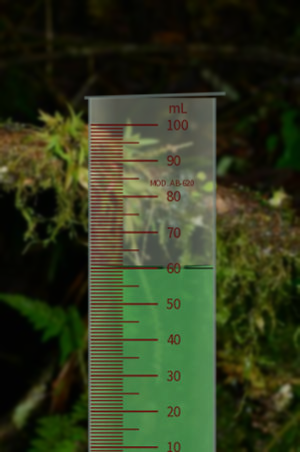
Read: 60 mL
